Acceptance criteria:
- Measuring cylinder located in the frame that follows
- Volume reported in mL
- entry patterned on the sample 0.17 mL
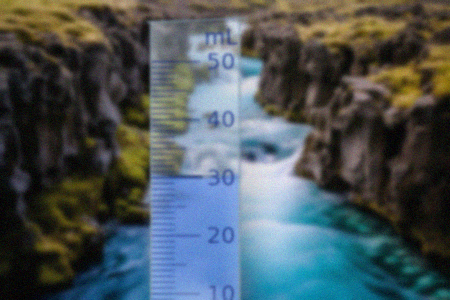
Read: 30 mL
